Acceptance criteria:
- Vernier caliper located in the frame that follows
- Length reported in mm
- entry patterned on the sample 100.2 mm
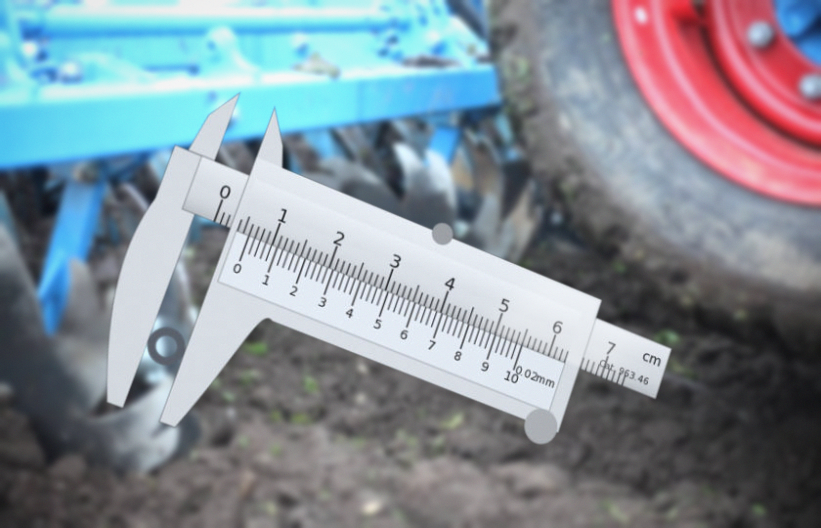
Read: 6.0 mm
